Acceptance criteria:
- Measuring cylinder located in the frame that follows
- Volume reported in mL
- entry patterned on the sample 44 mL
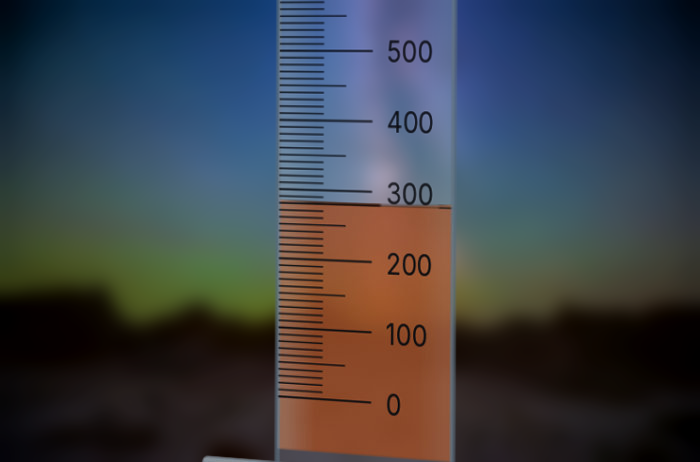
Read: 280 mL
